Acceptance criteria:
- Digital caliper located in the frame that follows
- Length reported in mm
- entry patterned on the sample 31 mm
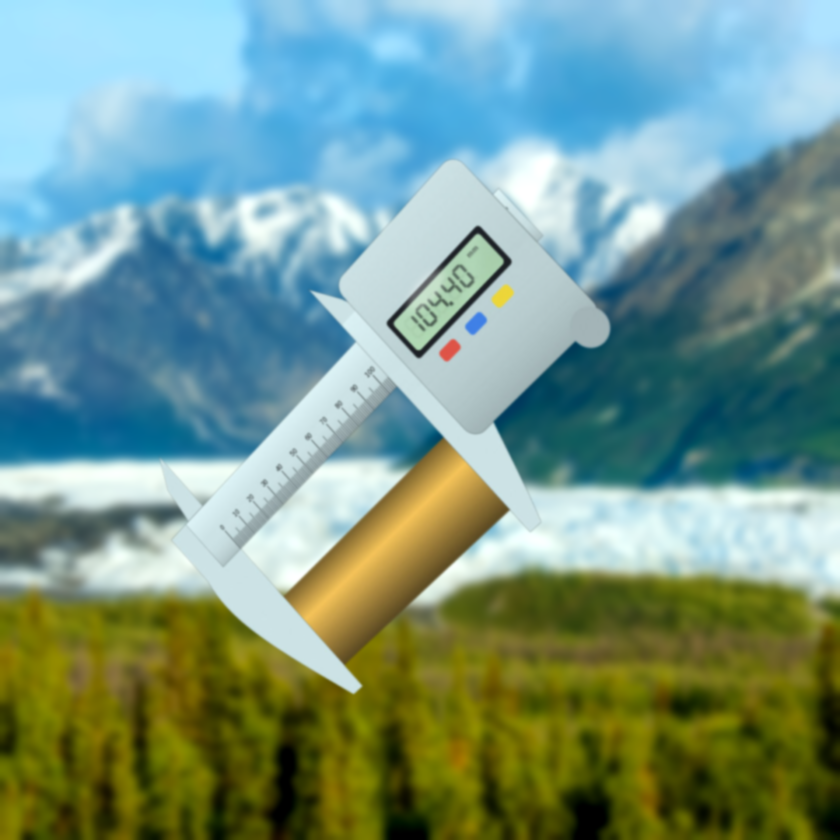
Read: 104.40 mm
